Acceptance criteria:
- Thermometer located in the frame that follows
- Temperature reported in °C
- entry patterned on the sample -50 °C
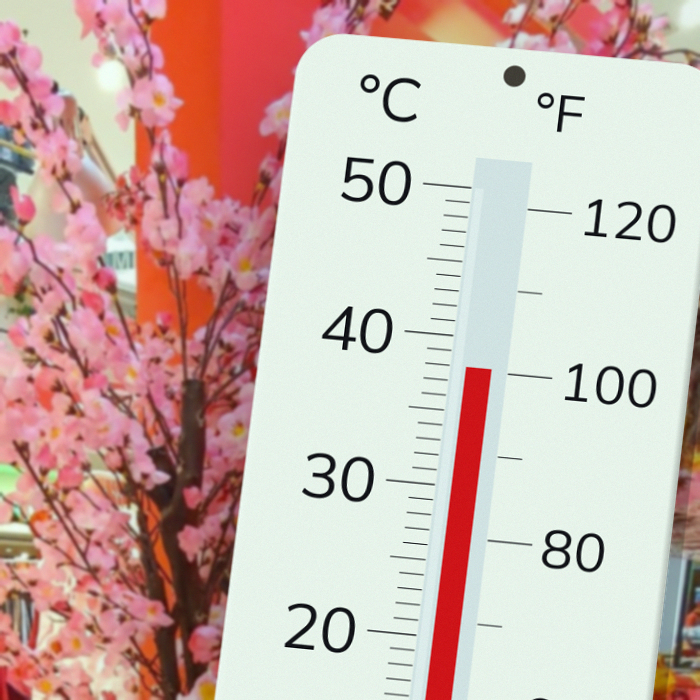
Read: 38 °C
